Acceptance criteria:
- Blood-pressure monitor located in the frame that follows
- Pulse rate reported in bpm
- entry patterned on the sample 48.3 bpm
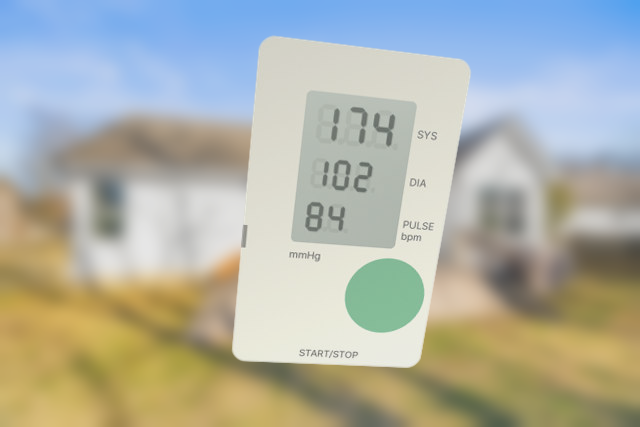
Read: 84 bpm
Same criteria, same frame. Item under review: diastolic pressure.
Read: 102 mmHg
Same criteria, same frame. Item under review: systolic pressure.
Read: 174 mmHg
